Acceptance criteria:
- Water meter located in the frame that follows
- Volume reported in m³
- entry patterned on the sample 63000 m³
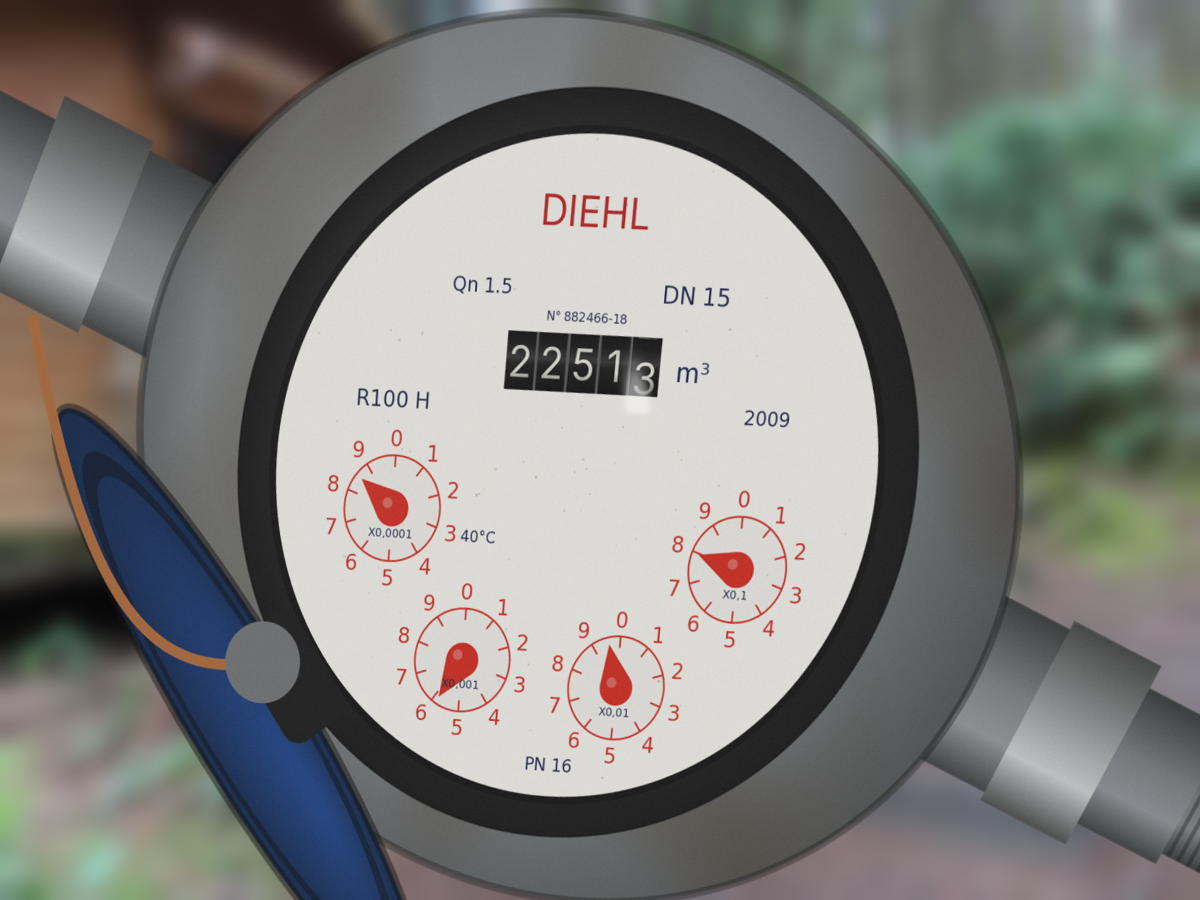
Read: 22512.7958 m³
